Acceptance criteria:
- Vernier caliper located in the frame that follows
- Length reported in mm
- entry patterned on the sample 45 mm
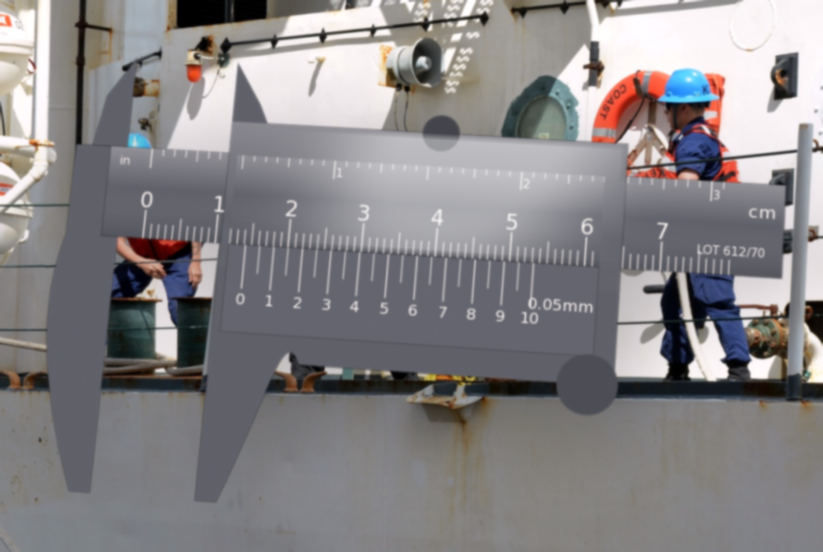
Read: 14.2 mm
